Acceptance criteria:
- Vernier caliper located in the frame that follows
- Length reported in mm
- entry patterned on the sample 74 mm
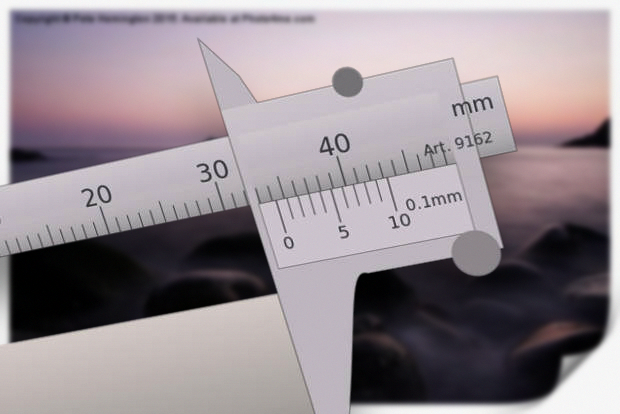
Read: 34.3 mm
